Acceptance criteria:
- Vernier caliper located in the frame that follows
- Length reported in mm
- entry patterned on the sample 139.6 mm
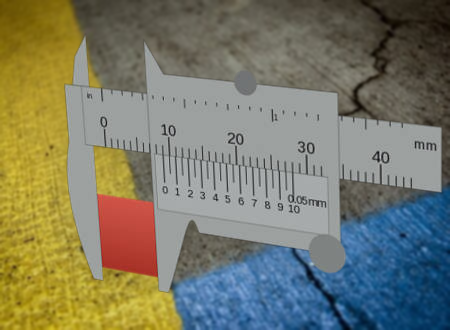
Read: 9.0 mm
